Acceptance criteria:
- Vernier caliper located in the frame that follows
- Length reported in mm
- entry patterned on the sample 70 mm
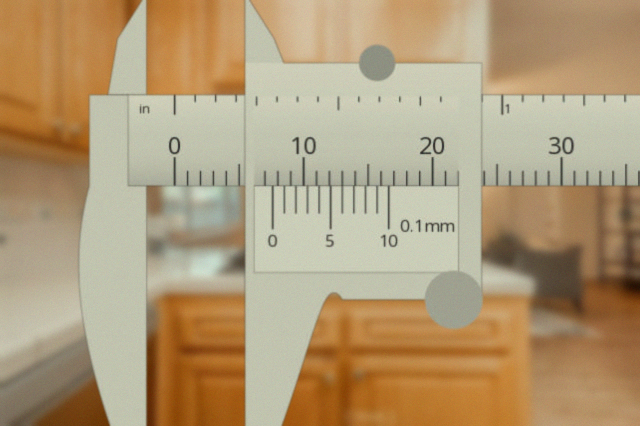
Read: 7.6 mm
